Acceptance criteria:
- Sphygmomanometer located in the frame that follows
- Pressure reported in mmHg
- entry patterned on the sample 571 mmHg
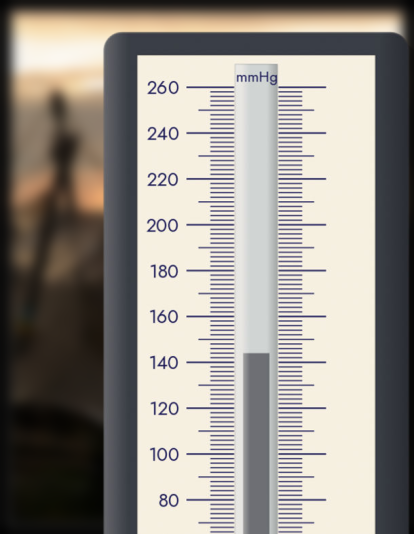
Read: 144 mmHg
